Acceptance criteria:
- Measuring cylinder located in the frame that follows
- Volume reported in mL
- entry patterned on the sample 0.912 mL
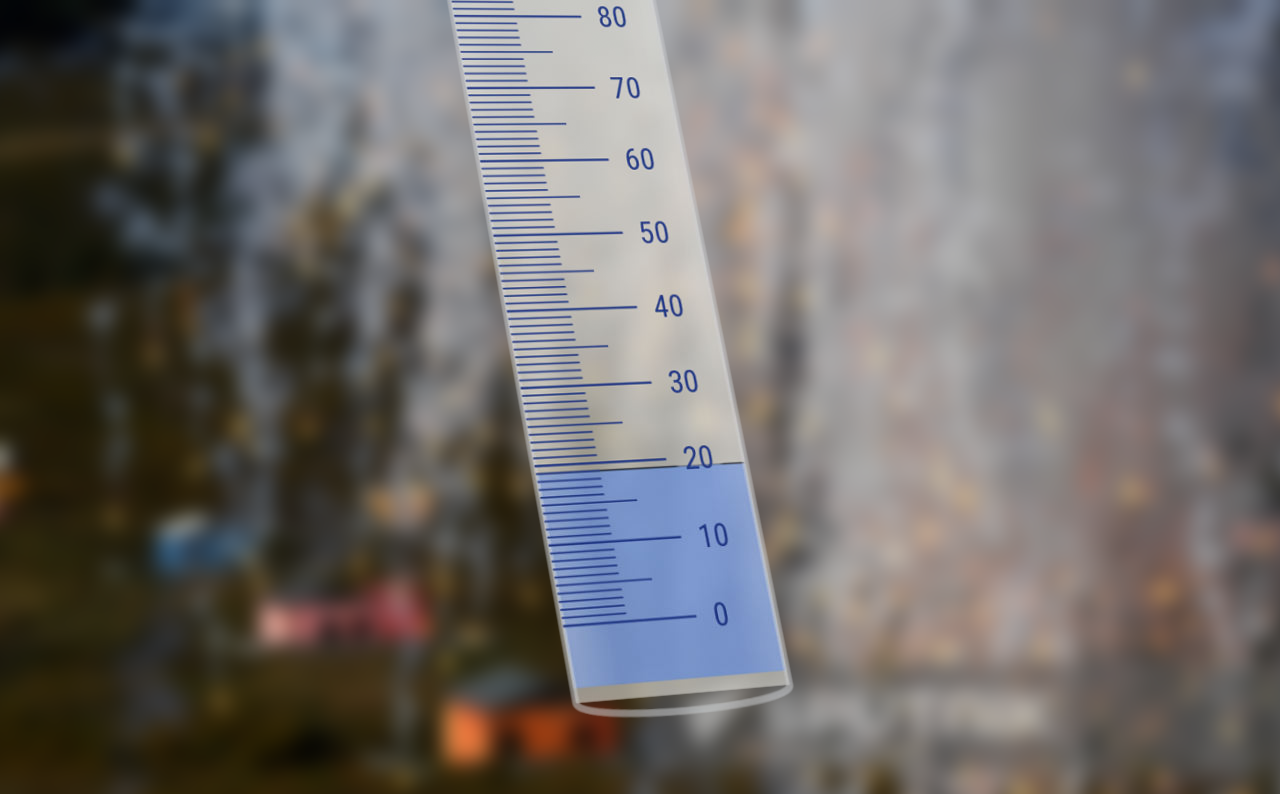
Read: 19 mL
